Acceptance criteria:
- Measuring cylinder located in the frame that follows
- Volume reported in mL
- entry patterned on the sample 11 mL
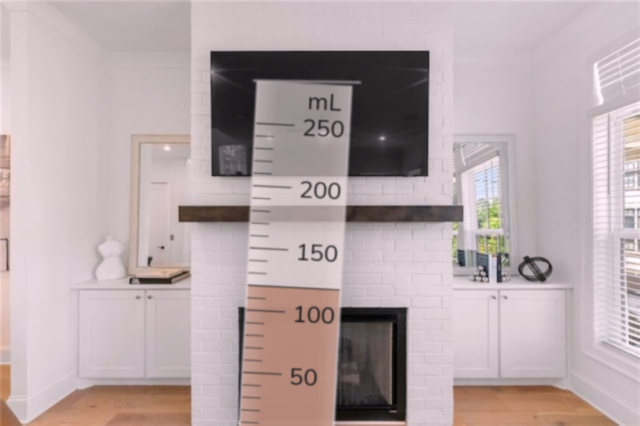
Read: 120 mL
